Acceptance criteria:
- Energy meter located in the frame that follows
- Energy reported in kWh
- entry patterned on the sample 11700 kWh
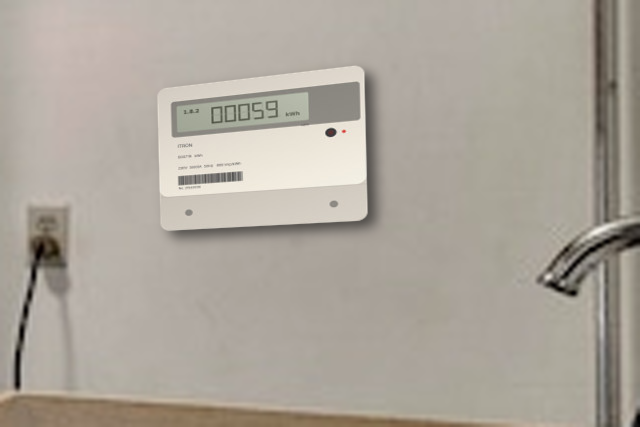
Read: 59 kWh
